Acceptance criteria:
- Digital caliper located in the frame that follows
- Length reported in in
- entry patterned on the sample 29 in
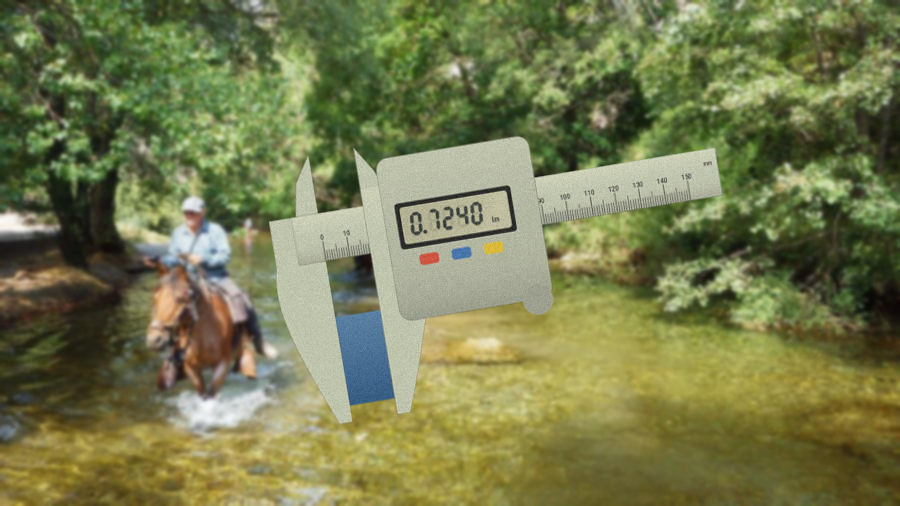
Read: 0.7240 in
